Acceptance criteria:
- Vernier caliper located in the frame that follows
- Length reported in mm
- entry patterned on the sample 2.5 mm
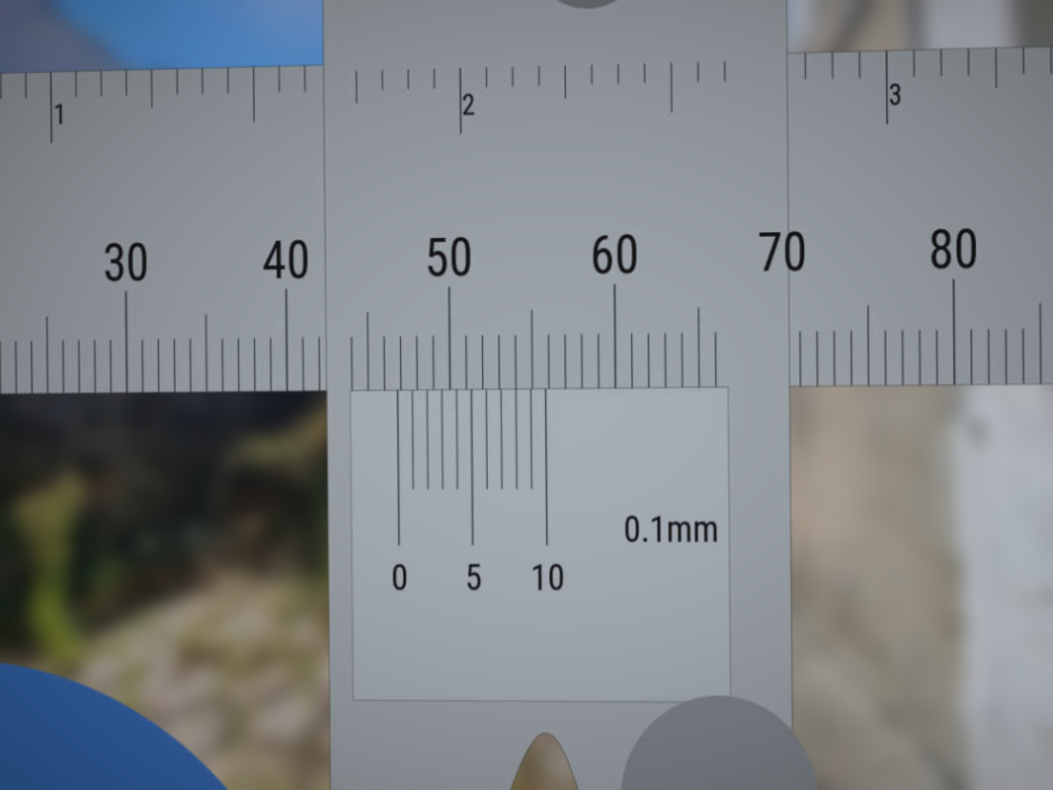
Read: 46.8 mm
